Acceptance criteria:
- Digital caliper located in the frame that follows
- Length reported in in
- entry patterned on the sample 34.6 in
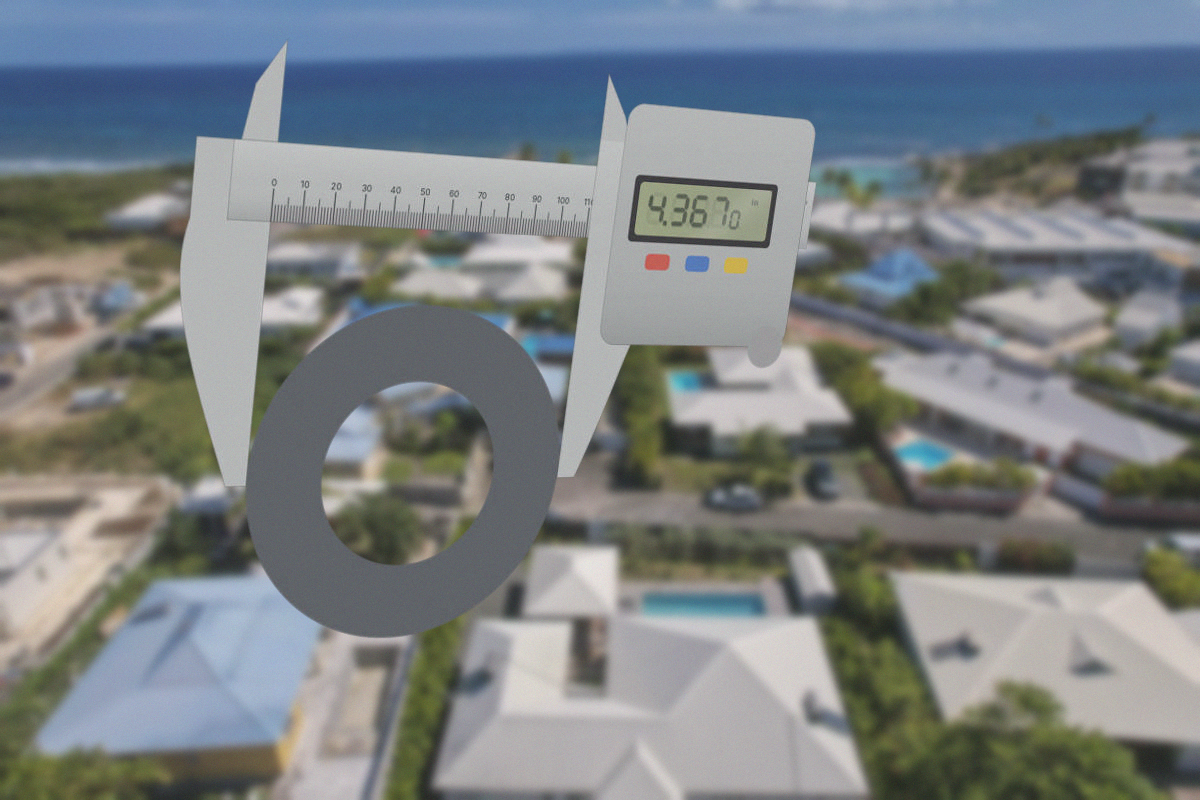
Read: 4.3670 in
